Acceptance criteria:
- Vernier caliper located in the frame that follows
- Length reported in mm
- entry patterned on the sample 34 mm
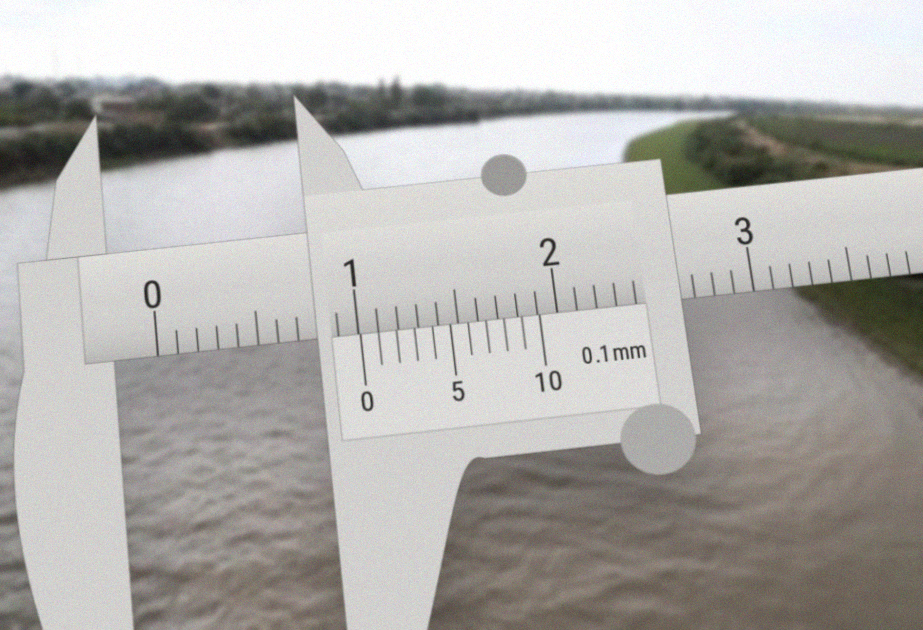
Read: 10.1 mm
